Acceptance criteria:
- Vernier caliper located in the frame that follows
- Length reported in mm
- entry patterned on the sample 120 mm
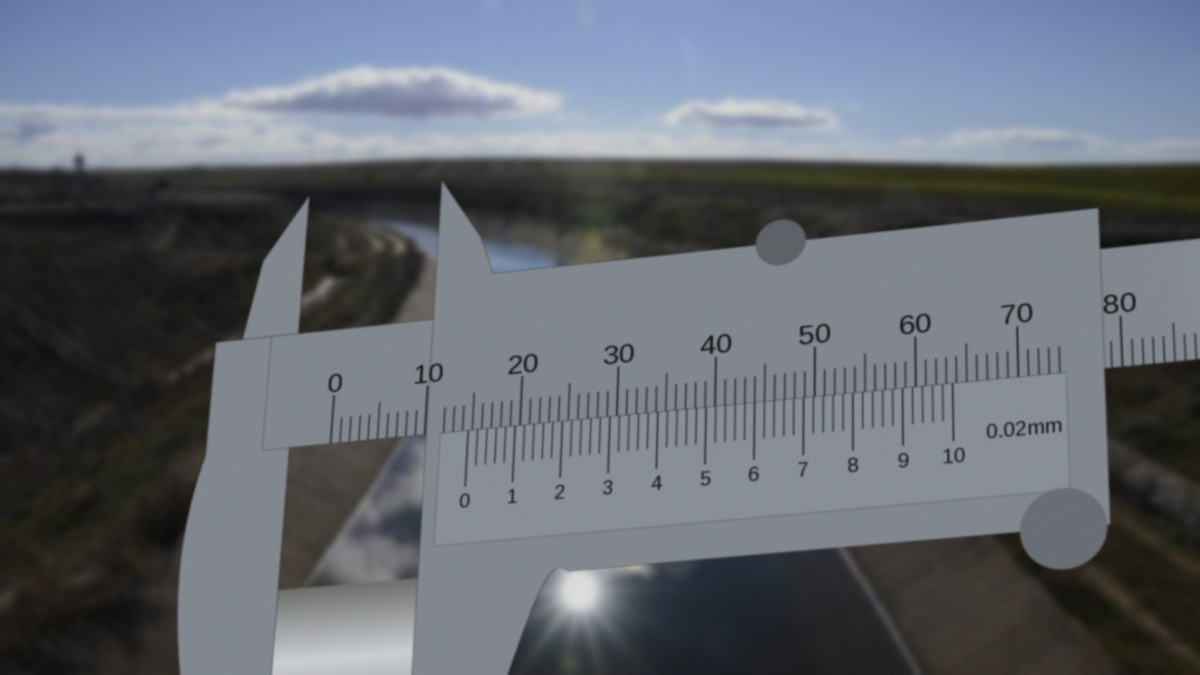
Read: 14.6 mm
